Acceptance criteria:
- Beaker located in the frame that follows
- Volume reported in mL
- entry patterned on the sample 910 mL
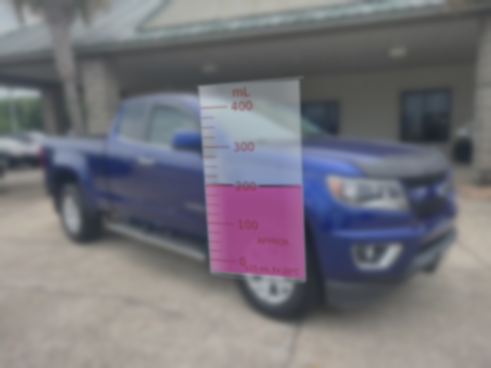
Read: 200 mL
